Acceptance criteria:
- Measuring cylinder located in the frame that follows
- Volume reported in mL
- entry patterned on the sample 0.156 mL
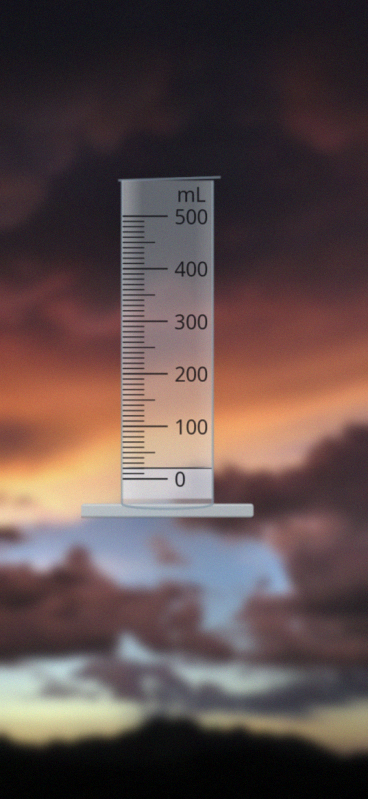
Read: 20 mL
